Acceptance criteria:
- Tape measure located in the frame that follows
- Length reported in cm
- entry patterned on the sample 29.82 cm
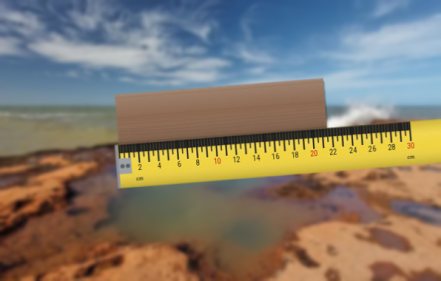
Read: 21.5 cm
